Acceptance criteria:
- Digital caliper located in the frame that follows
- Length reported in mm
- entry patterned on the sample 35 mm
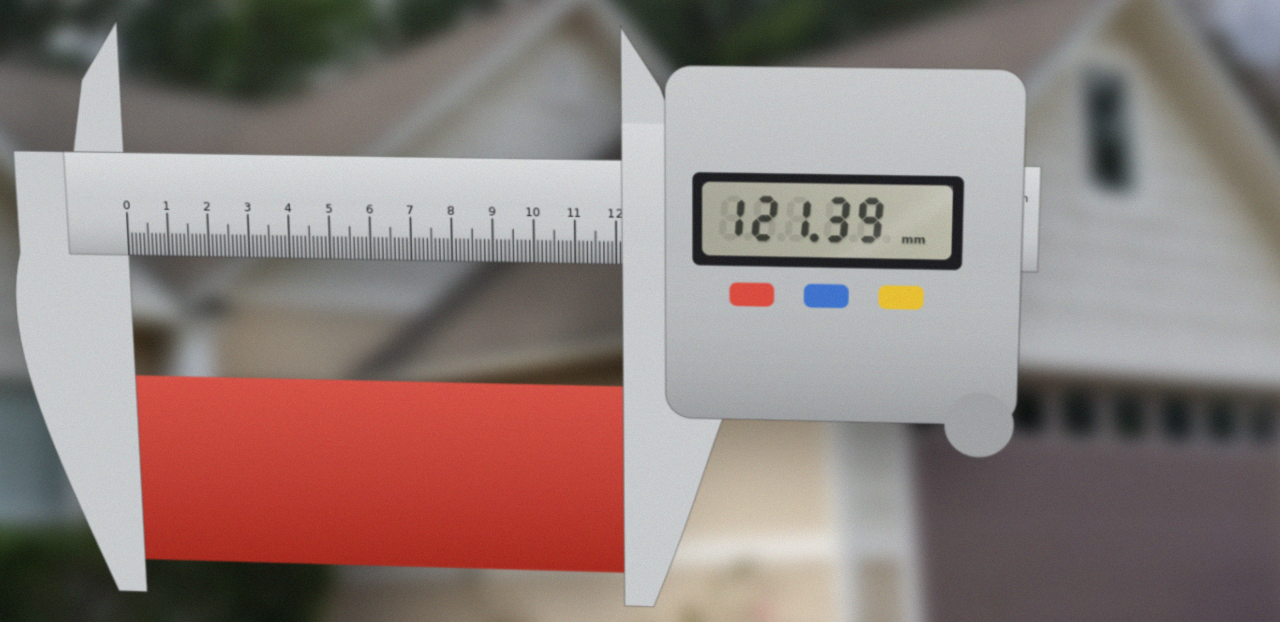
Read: 121.39 mm
